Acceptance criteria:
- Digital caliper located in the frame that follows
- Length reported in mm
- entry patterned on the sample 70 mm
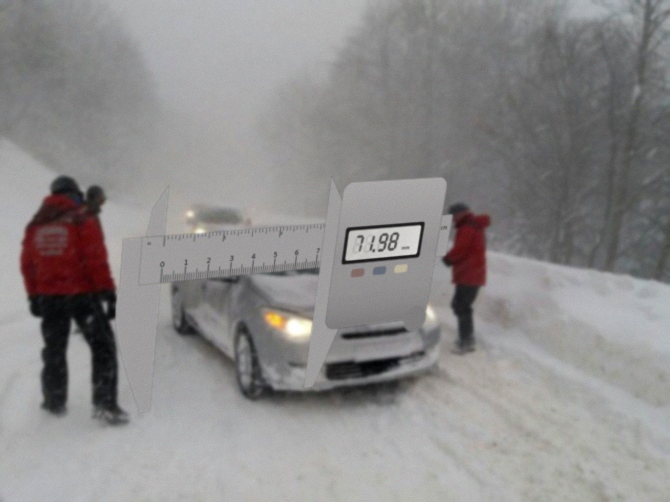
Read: 71.98 mm
